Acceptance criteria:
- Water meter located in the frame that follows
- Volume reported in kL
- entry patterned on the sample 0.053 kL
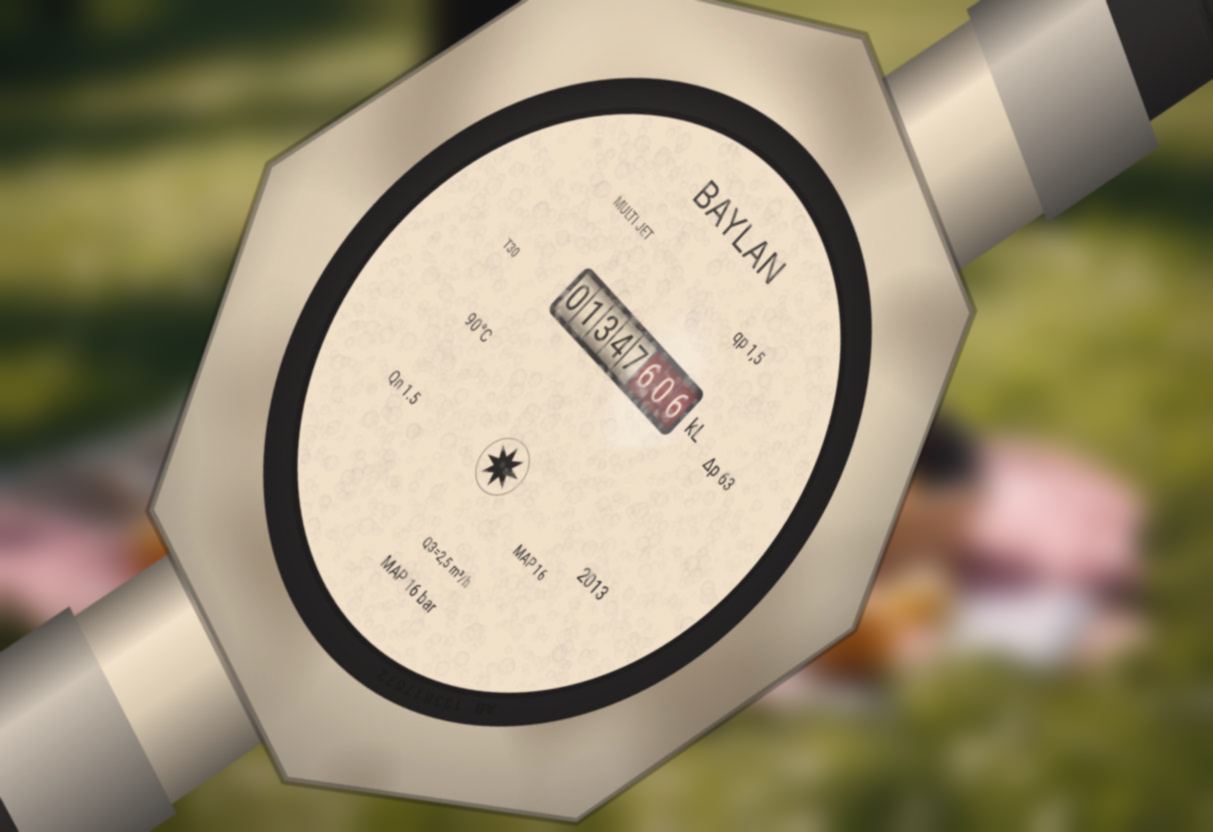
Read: 1347.606 kL
